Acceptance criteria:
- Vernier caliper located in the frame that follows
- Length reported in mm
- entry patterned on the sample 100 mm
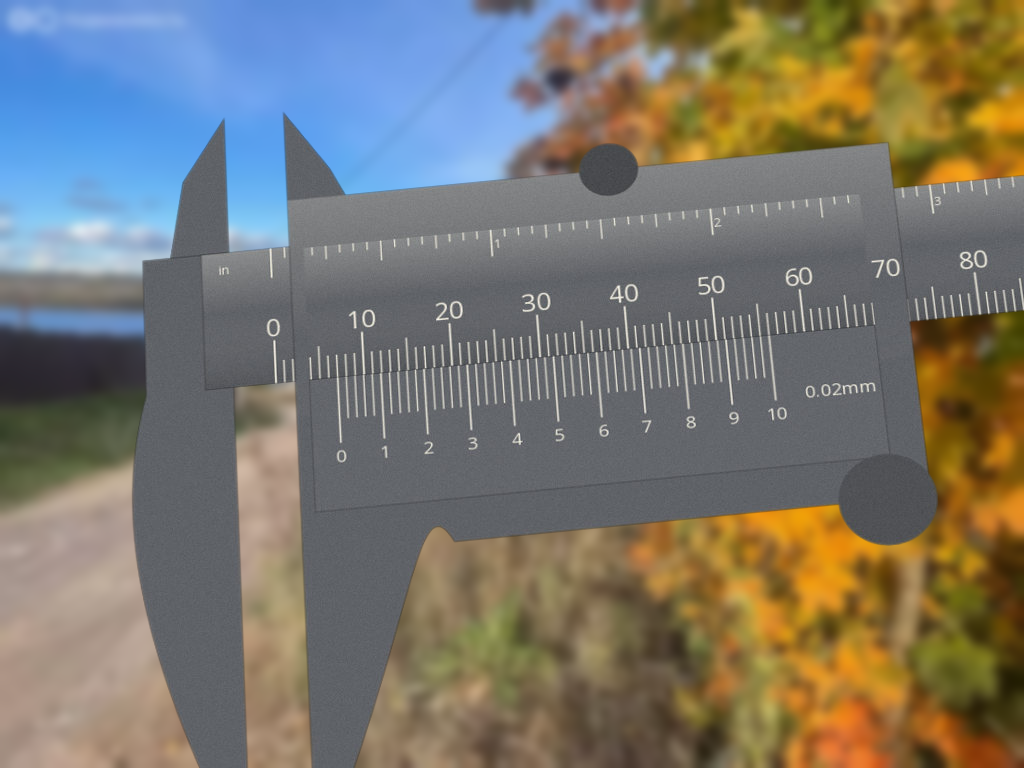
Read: 7.0 mm
